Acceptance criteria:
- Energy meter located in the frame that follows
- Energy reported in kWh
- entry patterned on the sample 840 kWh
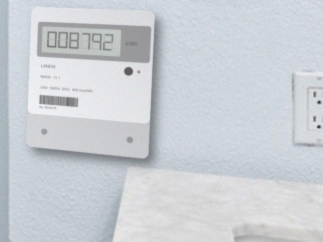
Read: 8792 kWh
